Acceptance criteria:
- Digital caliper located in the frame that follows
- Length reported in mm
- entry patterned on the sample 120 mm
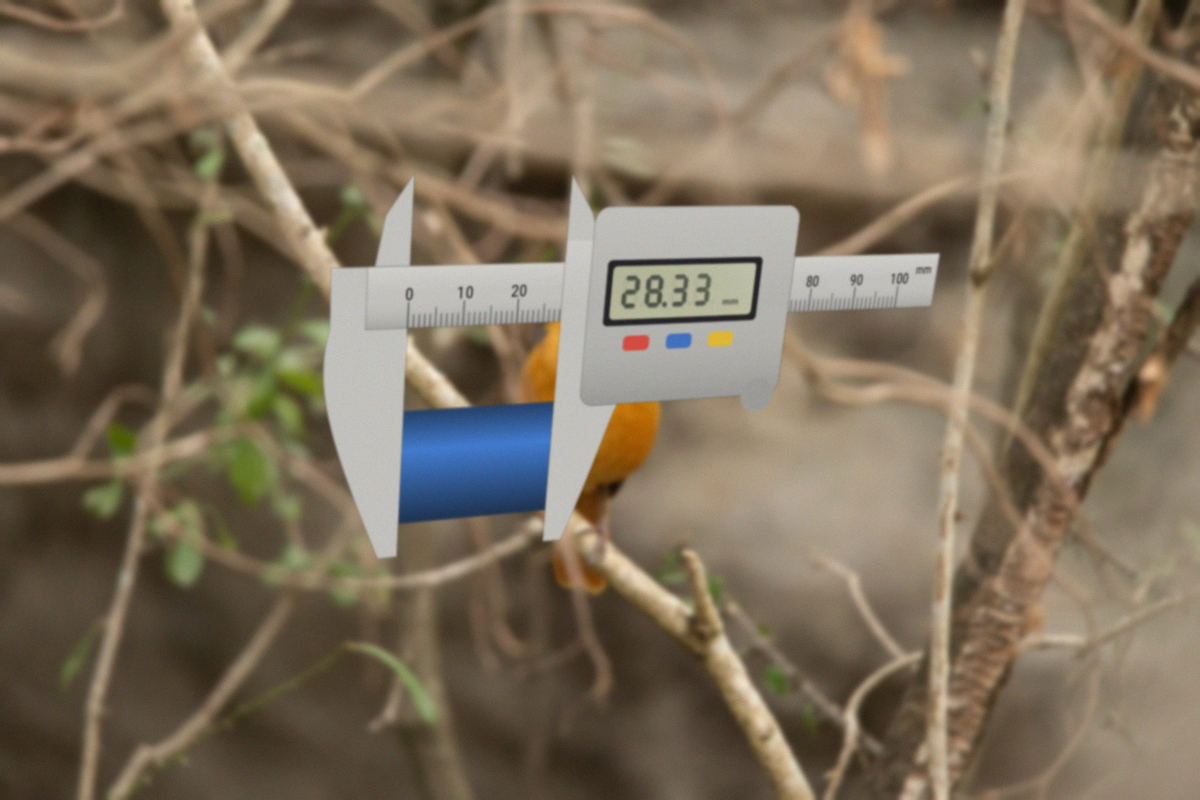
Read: 28.33 mm
